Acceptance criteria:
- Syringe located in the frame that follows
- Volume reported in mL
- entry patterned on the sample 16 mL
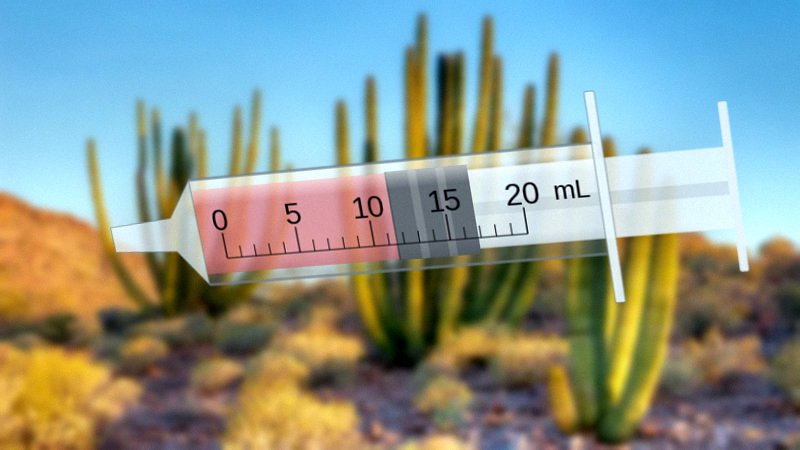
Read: 11.5 mL
